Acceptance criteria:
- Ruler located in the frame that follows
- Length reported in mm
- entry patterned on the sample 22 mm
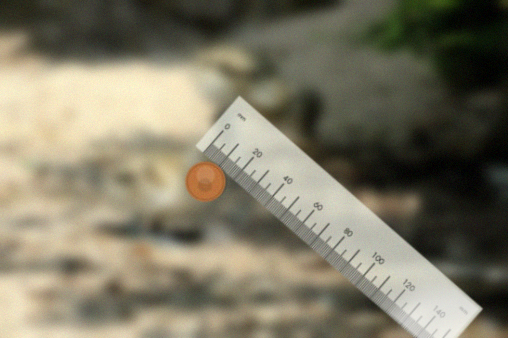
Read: 20 mm
